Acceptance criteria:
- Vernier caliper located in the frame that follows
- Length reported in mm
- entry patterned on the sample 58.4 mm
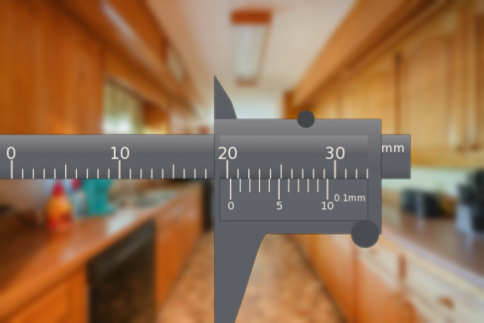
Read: 20.3 mm
